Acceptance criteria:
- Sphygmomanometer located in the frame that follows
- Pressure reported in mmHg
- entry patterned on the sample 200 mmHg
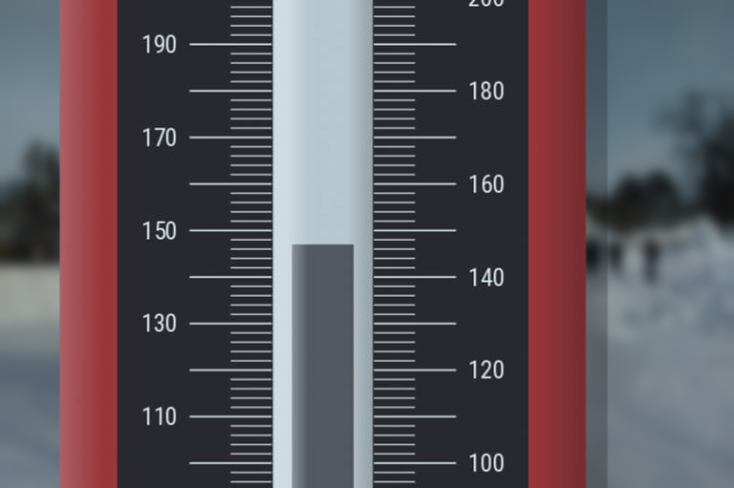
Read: 147 mmHg
